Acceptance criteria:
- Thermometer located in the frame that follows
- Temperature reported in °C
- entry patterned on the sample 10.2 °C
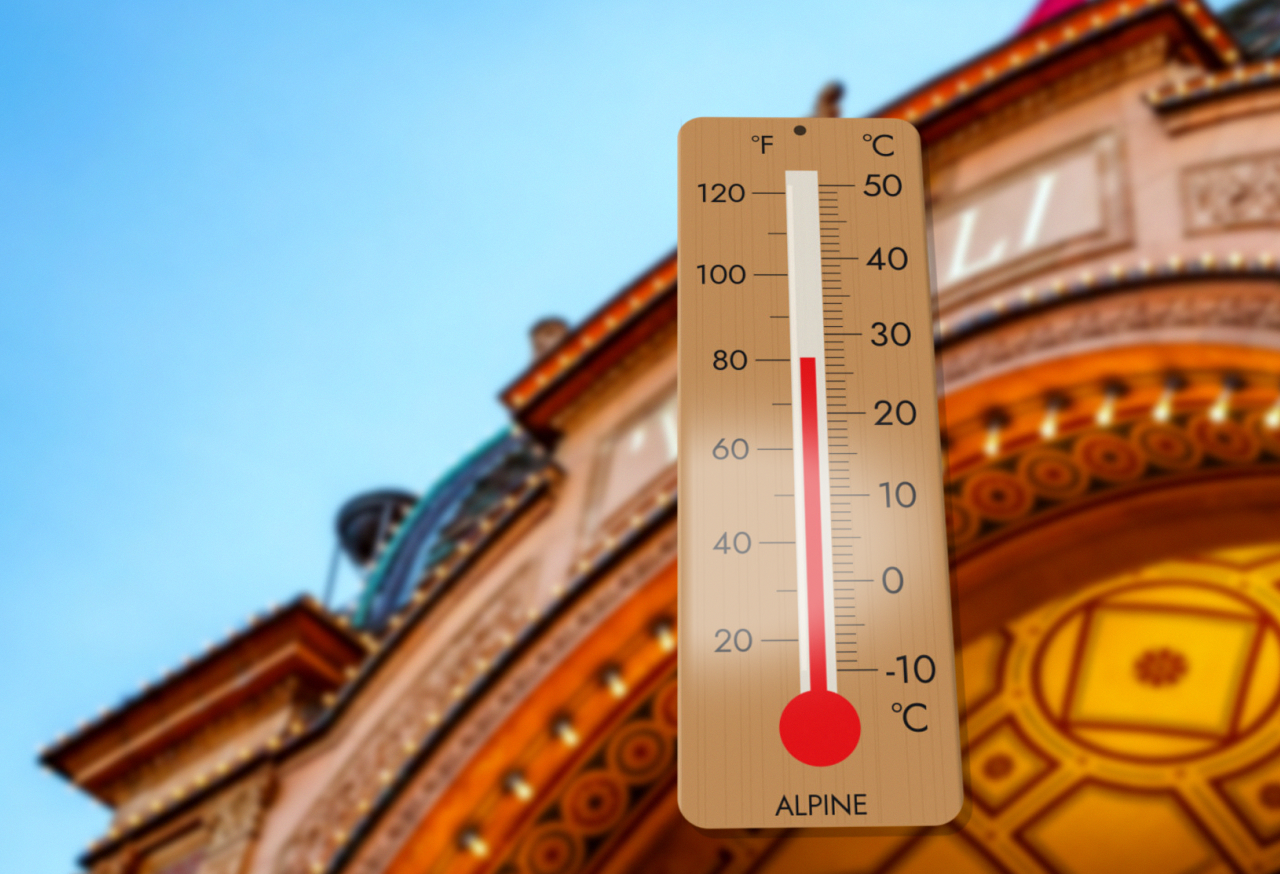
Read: 27 °C
